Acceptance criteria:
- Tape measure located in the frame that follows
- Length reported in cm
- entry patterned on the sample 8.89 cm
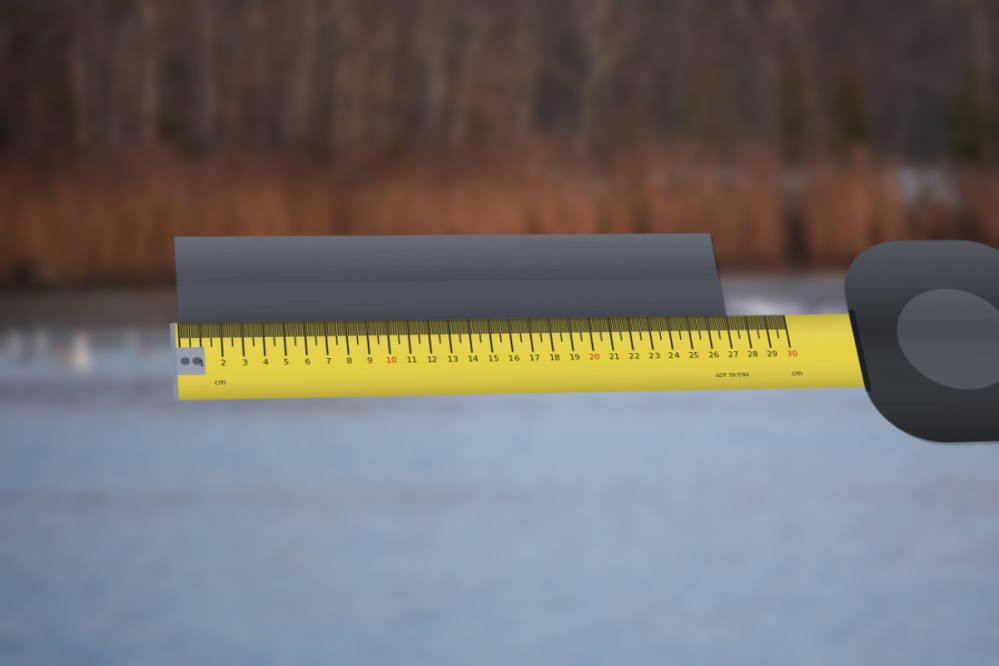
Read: 27 cm
